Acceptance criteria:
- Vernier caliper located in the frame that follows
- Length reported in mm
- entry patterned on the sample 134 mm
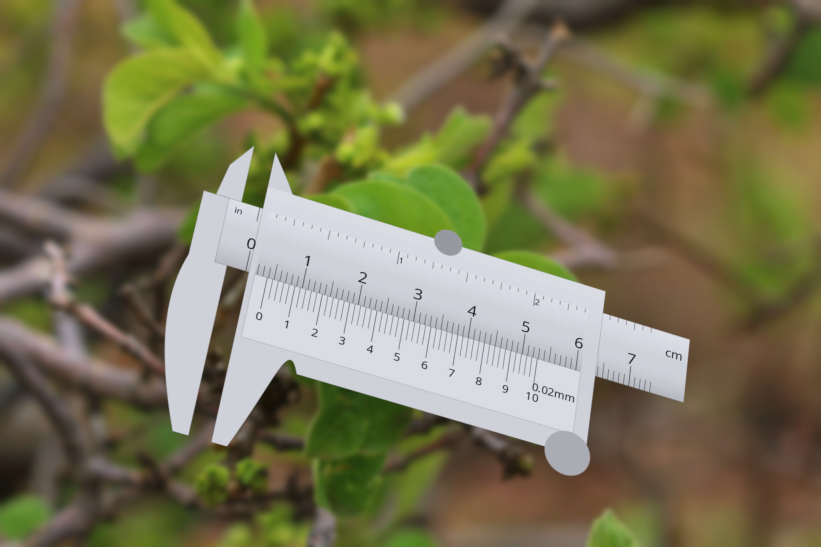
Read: 3.8 mm
